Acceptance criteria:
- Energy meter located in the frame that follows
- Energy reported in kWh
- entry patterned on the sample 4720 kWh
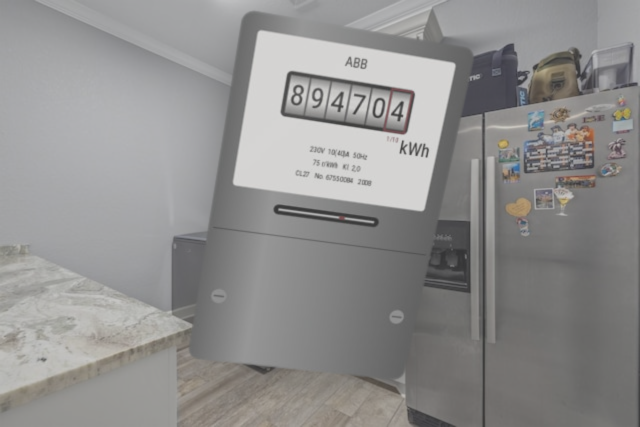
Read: 89470.4 kWh
